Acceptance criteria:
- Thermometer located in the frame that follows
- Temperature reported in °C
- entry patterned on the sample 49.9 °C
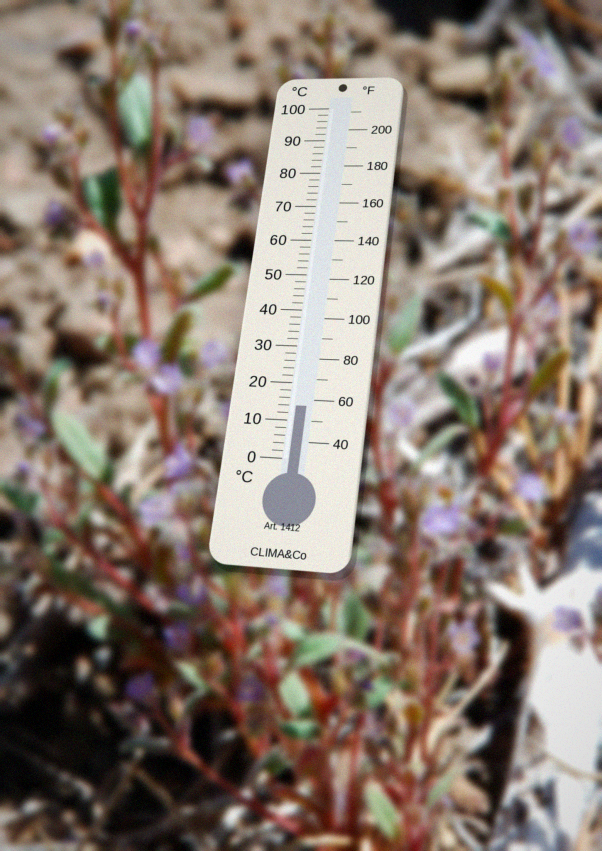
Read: 14 °C
